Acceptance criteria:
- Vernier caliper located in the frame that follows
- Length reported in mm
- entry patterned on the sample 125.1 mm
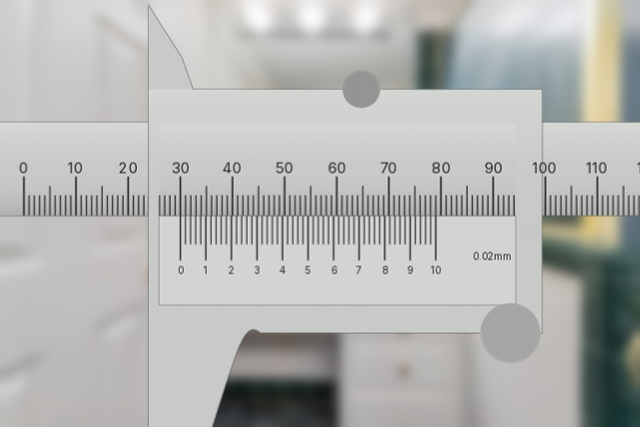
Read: 30.0 mm
